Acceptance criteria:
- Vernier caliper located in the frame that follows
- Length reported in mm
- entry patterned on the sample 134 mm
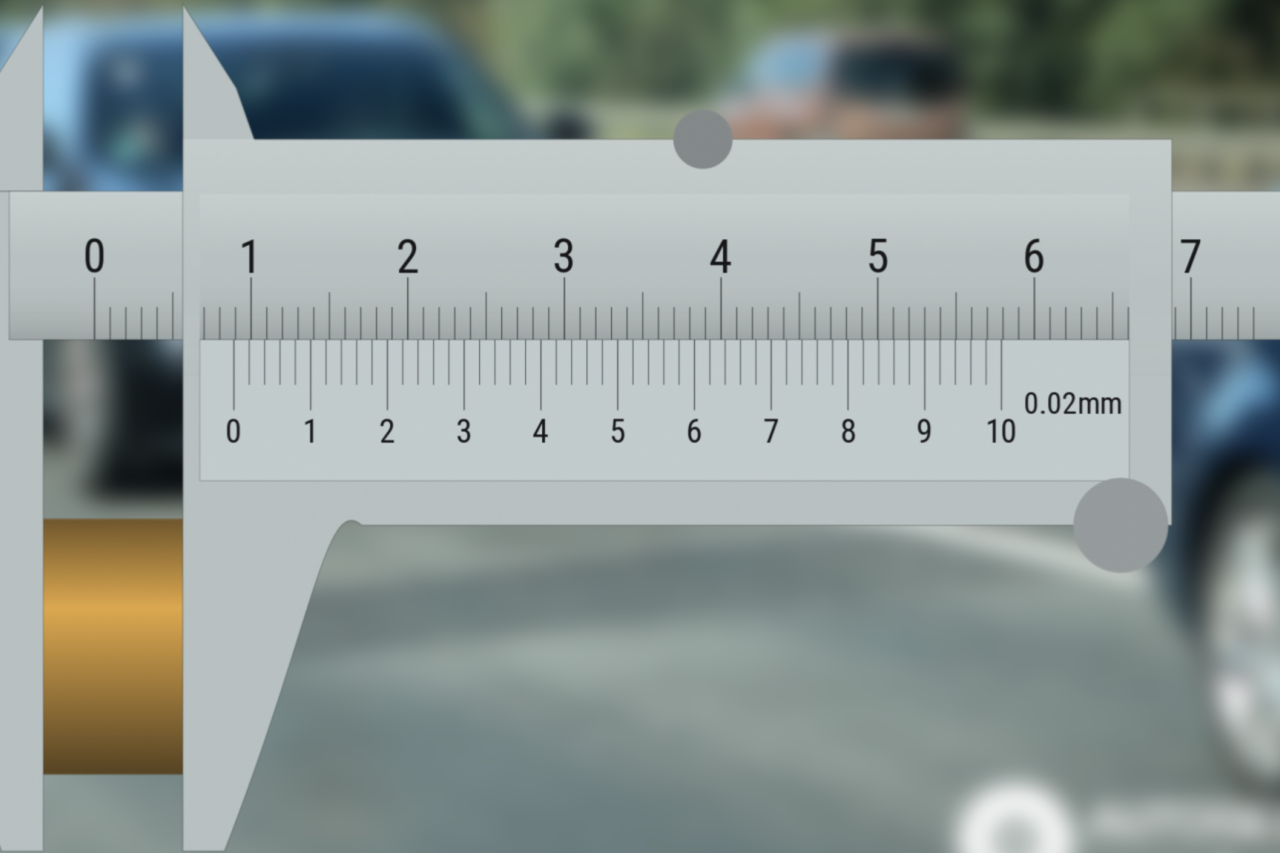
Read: 8.9 mm
